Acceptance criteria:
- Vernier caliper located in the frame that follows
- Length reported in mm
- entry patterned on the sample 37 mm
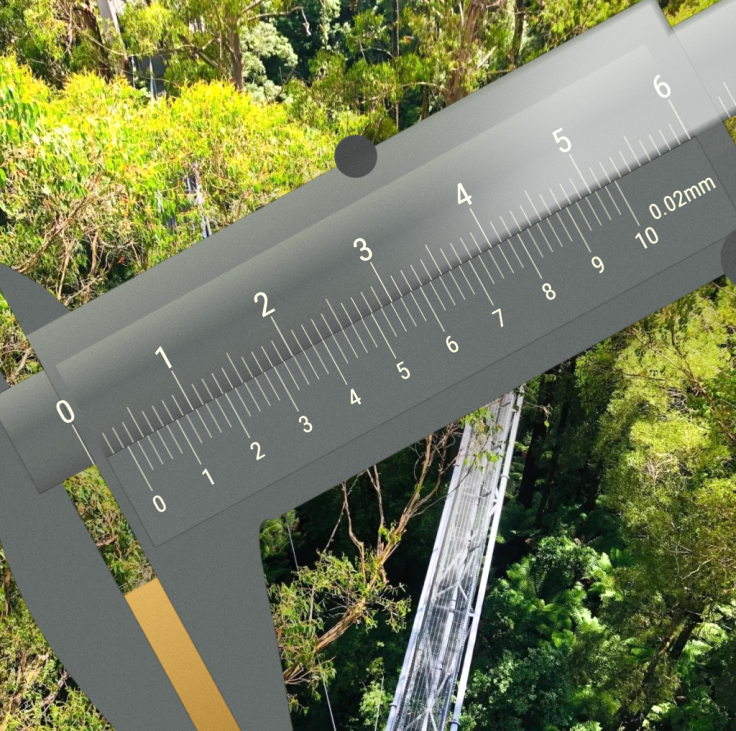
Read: 3.4 mm
